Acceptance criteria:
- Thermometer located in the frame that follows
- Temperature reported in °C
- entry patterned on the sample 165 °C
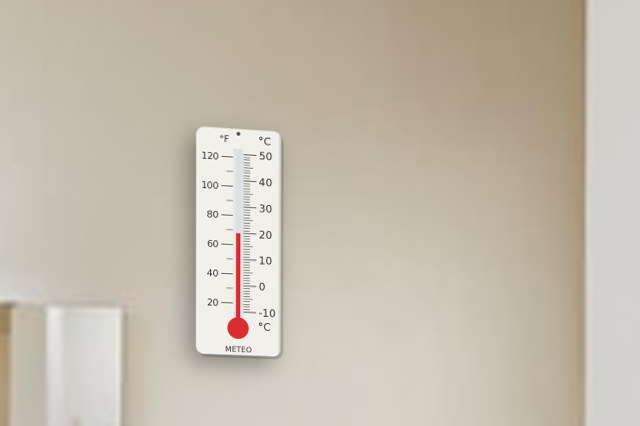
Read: 20 °C
